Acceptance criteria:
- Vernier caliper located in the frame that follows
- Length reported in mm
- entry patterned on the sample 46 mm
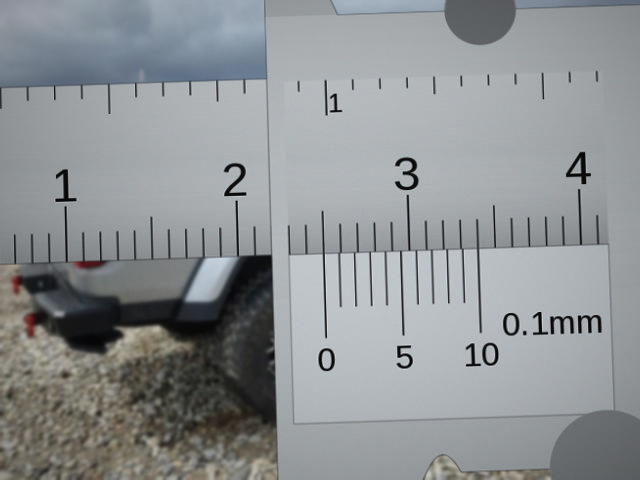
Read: 25.0 mm
